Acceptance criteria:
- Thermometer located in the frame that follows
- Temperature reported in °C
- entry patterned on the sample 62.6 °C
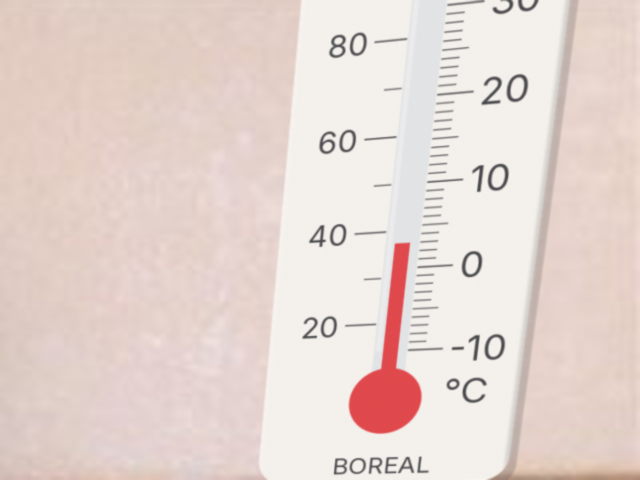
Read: 3 °C
